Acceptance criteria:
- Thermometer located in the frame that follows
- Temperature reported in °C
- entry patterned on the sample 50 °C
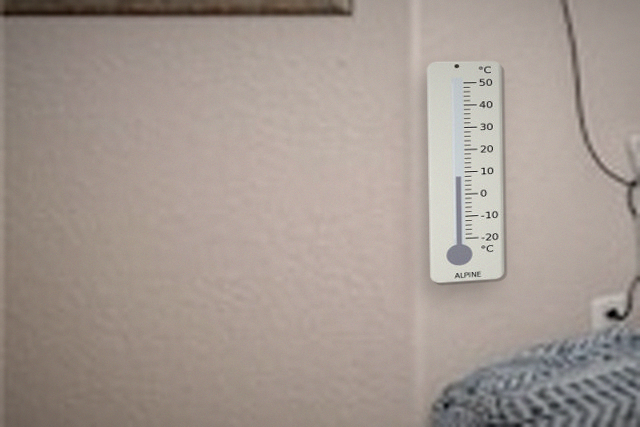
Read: 8 °C
